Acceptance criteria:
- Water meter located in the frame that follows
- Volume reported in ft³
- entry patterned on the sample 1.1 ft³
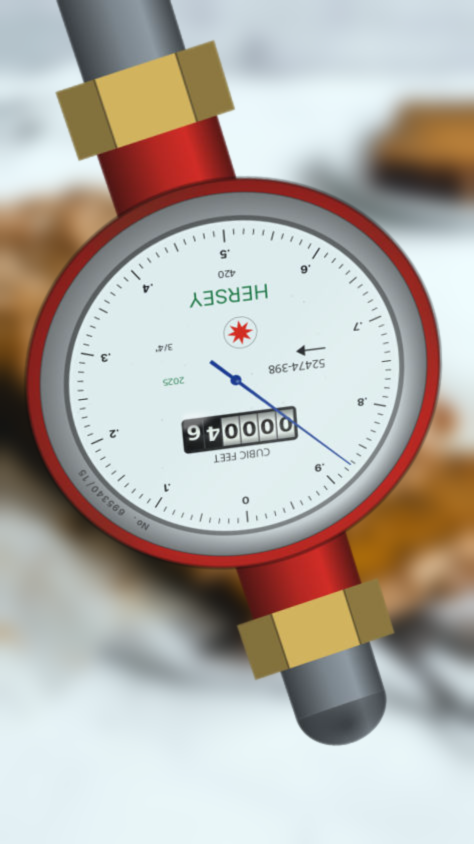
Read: 45.87 ft³
